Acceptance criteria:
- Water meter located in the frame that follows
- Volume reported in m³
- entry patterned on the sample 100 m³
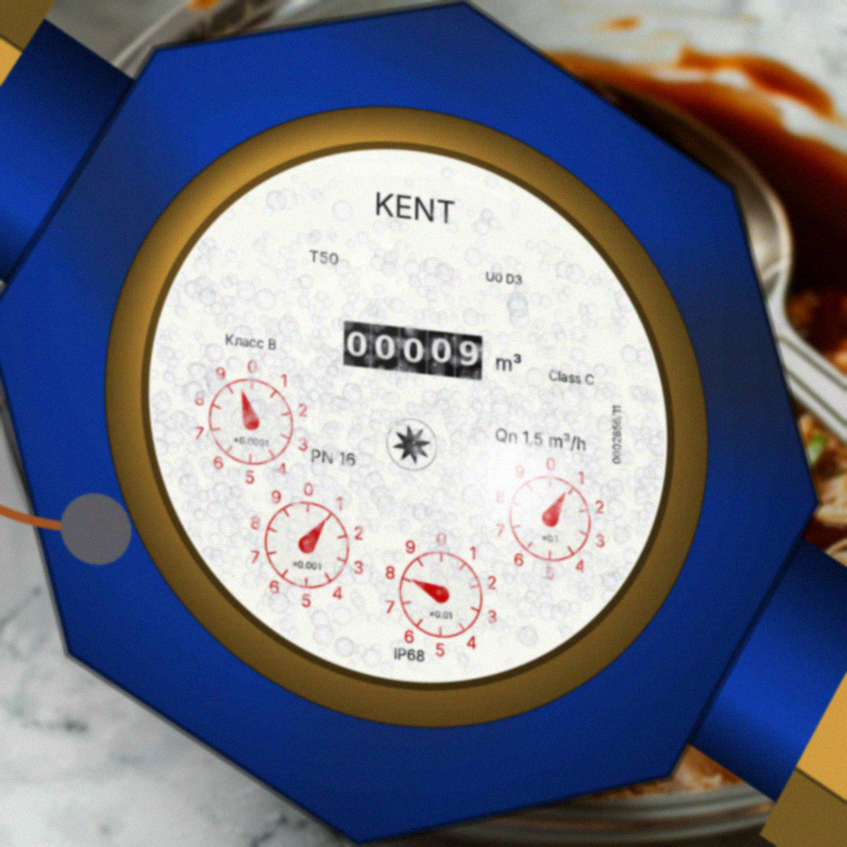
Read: 9.0809 m³
